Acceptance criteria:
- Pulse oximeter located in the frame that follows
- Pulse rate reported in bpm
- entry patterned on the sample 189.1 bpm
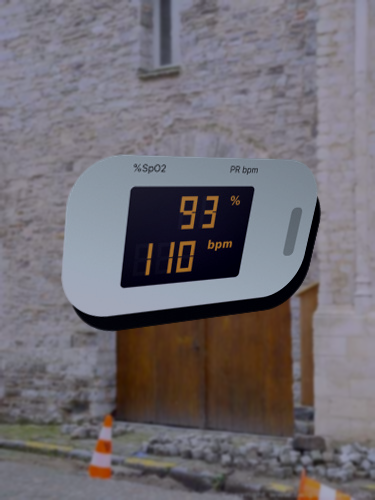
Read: 110 bpm
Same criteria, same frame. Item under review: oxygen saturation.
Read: 93 %
